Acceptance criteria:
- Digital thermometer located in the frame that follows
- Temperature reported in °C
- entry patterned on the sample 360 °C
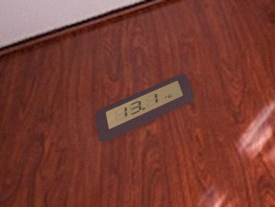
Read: 13.1 °C
